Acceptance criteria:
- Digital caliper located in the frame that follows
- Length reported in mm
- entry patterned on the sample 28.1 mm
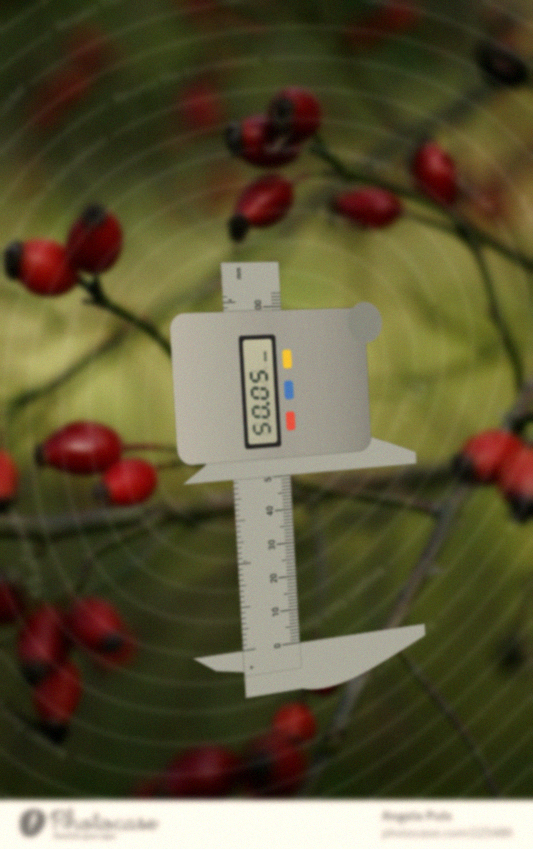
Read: 50.05 mm
